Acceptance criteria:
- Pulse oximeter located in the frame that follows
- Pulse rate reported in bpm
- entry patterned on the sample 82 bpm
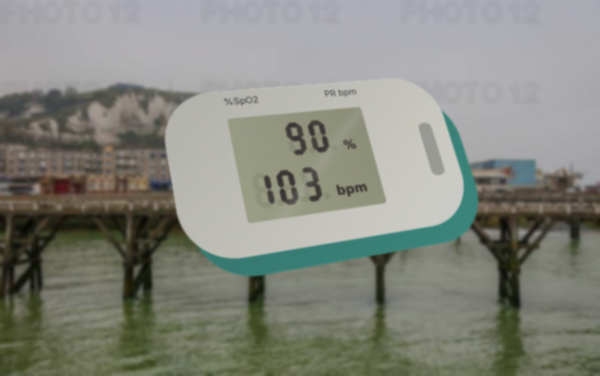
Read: 103 bpm
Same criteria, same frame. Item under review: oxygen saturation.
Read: 90 %
